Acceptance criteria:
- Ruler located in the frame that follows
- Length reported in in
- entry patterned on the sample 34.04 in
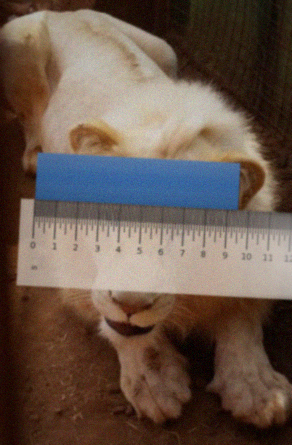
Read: 9.5 in
